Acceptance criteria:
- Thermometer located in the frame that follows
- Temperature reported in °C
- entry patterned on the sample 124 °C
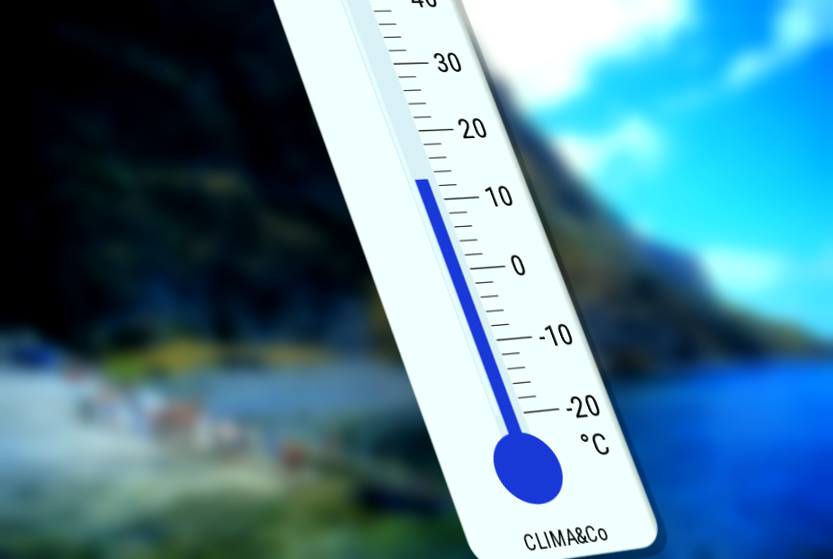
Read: 13 °C
